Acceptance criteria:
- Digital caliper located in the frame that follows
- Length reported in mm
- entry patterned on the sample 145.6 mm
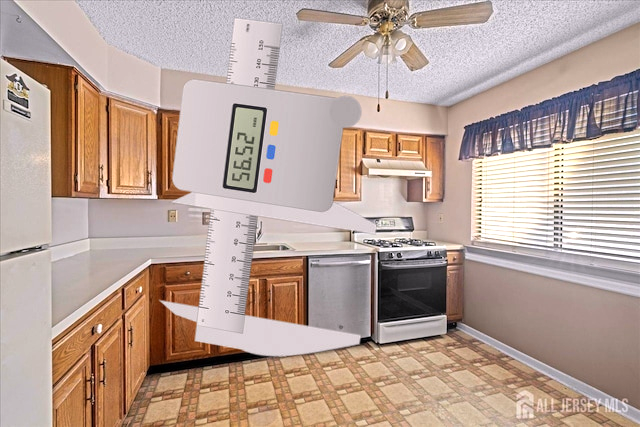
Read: 56.52 mm
